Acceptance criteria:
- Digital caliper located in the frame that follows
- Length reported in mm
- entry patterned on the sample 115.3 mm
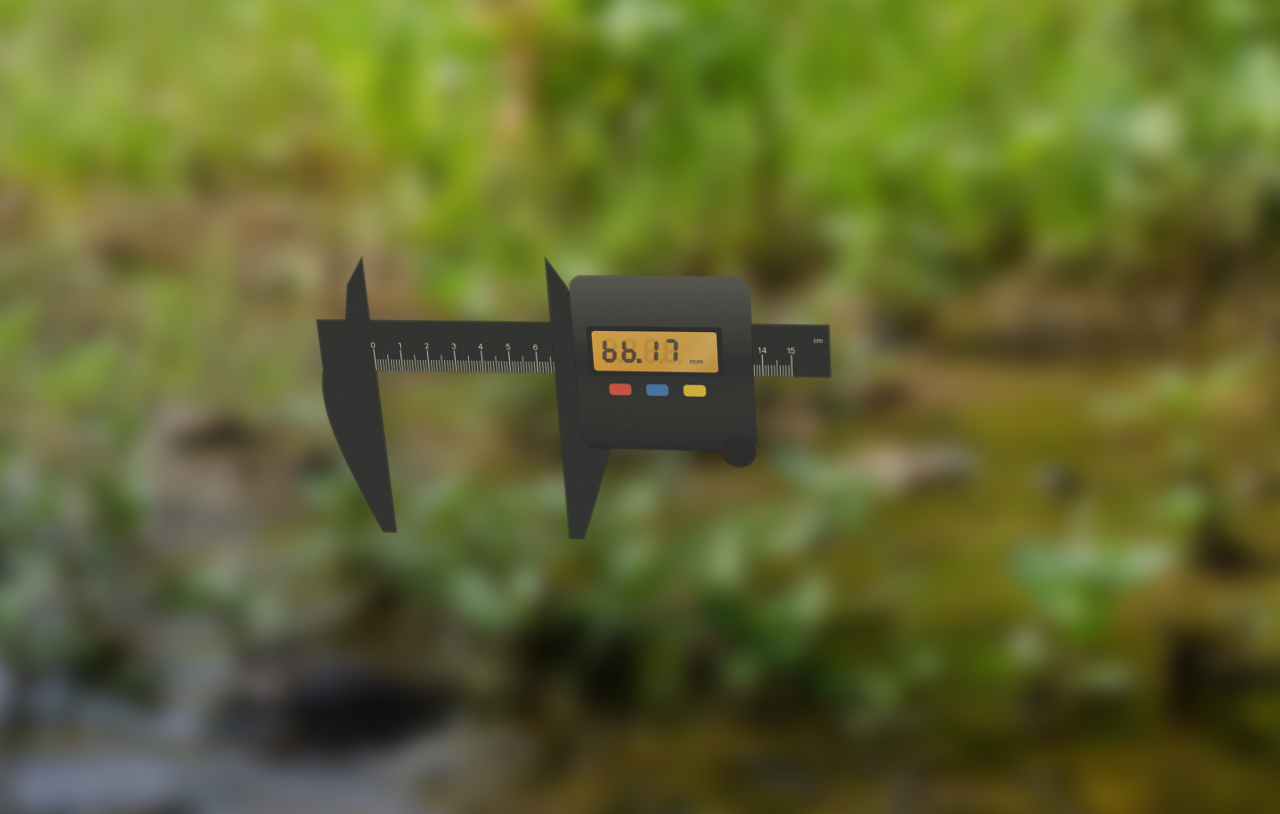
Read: 66.17 mm
